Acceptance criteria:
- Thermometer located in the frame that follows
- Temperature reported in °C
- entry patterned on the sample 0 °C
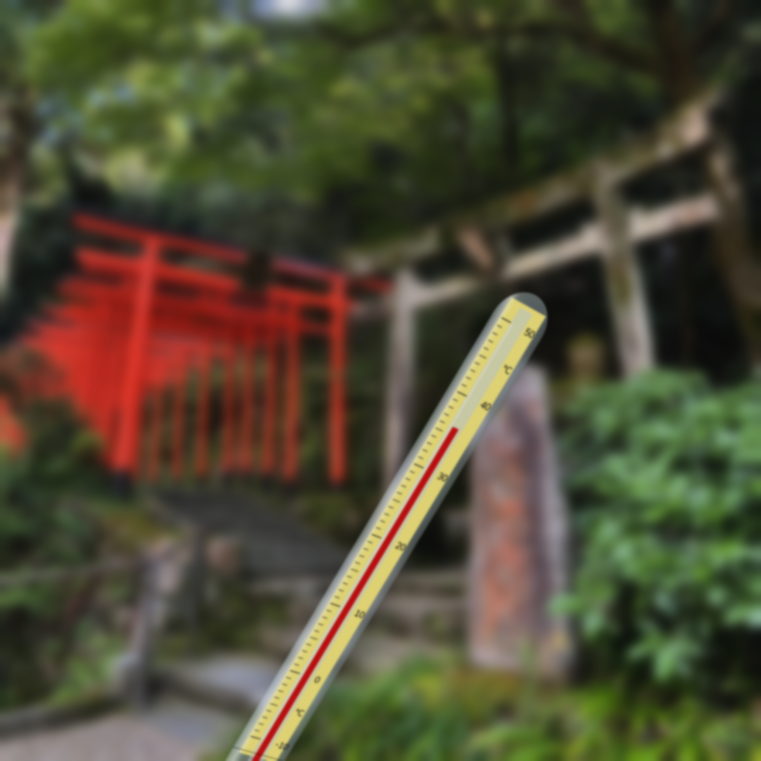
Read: 36 °C
